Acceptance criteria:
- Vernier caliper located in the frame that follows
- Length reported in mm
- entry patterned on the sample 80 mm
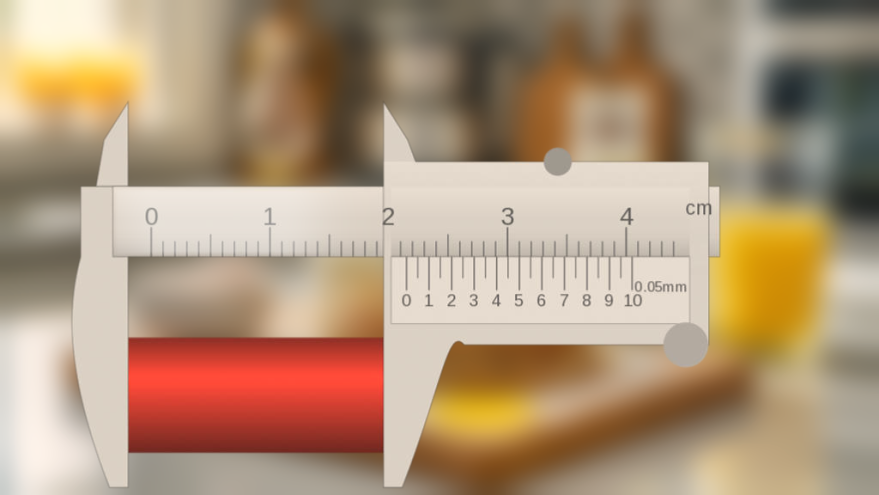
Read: 21.5 mm
